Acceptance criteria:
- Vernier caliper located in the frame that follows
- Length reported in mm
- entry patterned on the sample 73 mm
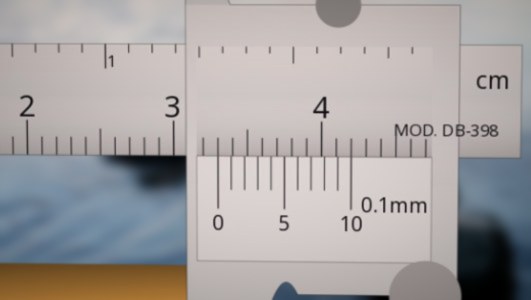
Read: 33.0 mm
